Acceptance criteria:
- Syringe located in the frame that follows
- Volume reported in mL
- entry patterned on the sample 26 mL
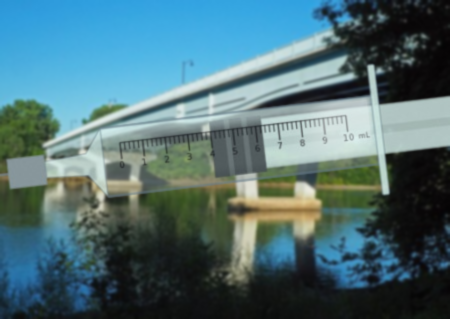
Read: 4 mL
